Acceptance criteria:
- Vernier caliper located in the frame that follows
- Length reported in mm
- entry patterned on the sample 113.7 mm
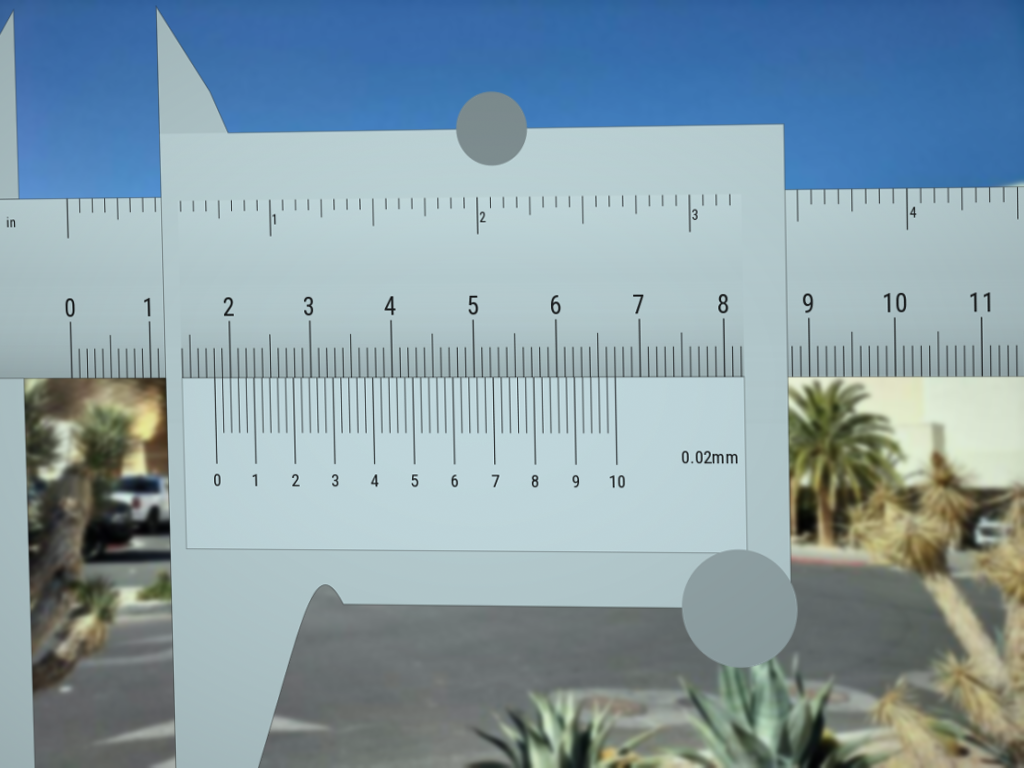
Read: 18.0 mm
